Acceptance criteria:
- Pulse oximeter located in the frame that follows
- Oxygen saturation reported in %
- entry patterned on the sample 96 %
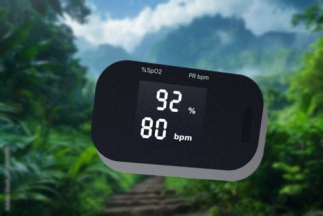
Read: 92 %
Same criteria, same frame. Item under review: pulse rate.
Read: 80 bpm
